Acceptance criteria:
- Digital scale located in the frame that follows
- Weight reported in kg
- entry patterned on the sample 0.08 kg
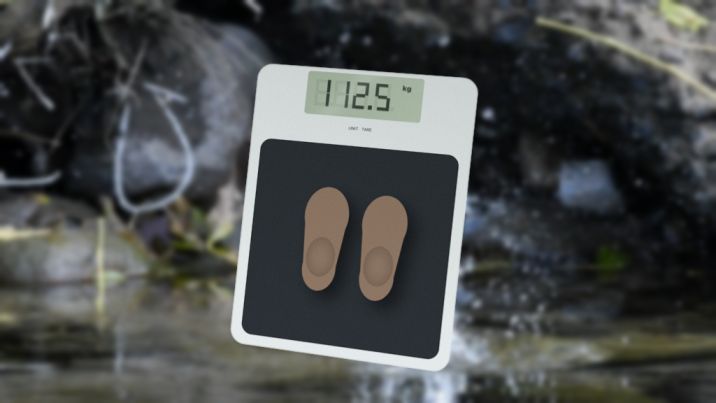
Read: 112.5 kg
